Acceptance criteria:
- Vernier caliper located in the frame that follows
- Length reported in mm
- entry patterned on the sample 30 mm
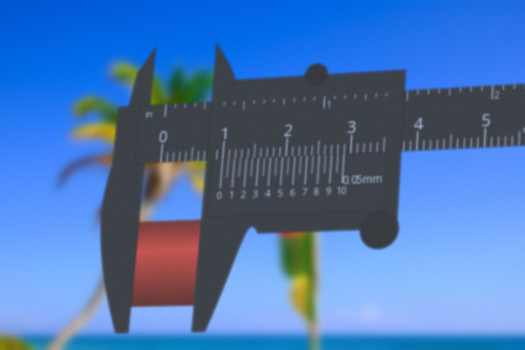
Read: 10.0 mm
